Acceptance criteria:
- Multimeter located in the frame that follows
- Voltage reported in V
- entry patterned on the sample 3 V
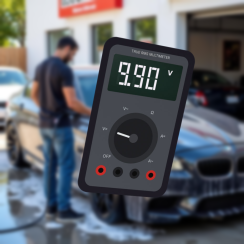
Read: 9.90 V
